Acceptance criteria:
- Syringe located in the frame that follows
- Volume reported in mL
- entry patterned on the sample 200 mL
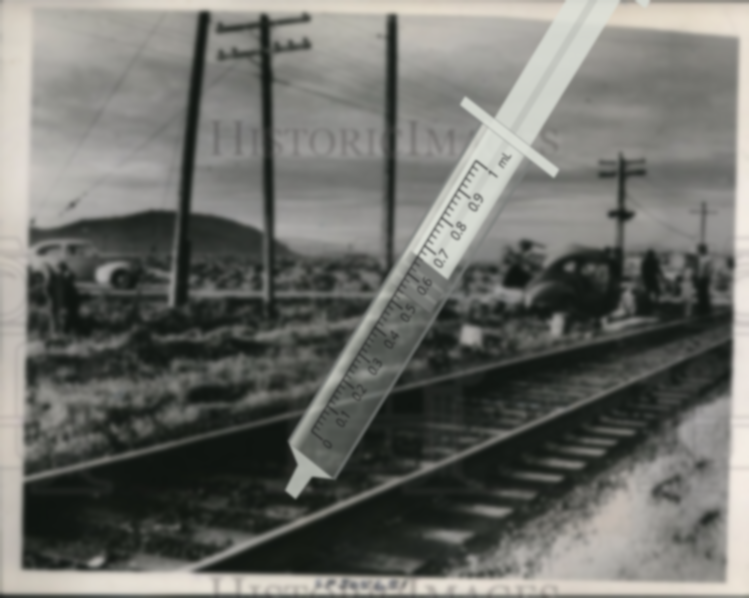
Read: 0.54 mL
